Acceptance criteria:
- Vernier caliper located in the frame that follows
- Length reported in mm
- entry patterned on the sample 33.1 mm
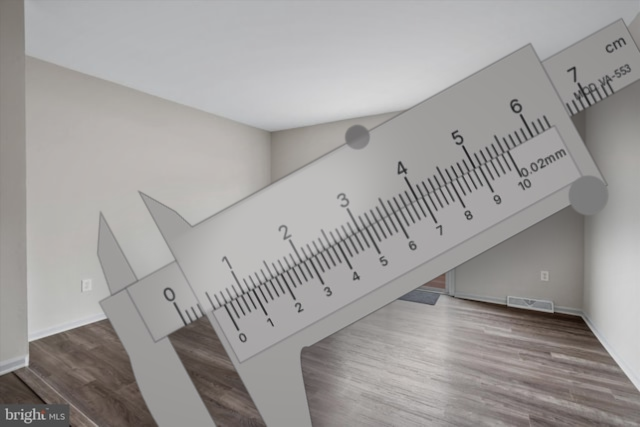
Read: 6.6 mm
